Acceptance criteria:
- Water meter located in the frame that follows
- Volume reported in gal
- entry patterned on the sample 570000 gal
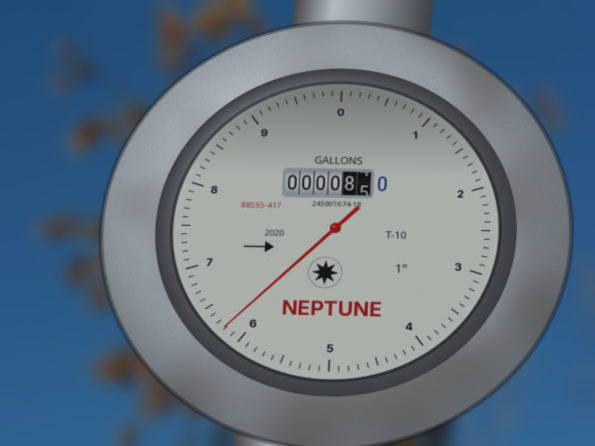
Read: 846.2 gal
